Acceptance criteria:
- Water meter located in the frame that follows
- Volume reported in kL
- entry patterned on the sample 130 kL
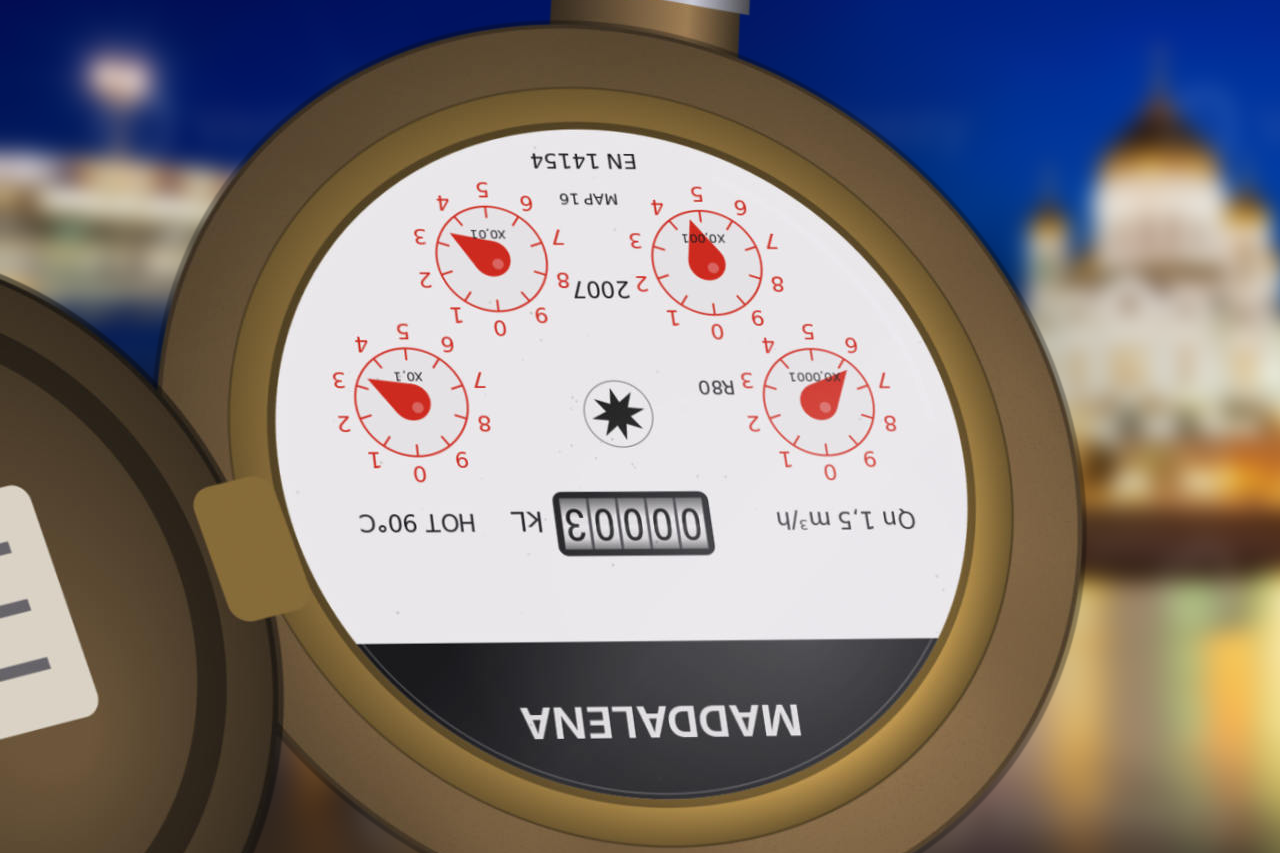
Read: 3.3346 kL
